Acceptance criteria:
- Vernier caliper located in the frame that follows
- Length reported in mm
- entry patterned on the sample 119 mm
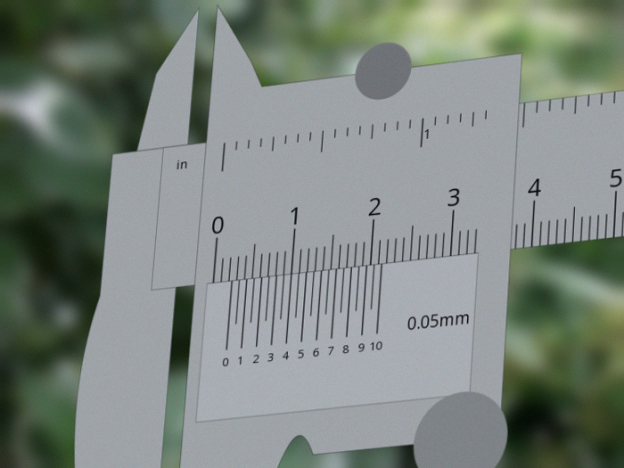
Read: 2.4 mm
